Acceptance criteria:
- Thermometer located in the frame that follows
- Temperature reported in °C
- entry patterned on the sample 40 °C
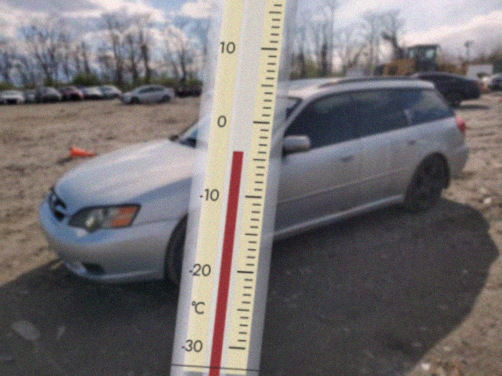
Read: -4 °C
